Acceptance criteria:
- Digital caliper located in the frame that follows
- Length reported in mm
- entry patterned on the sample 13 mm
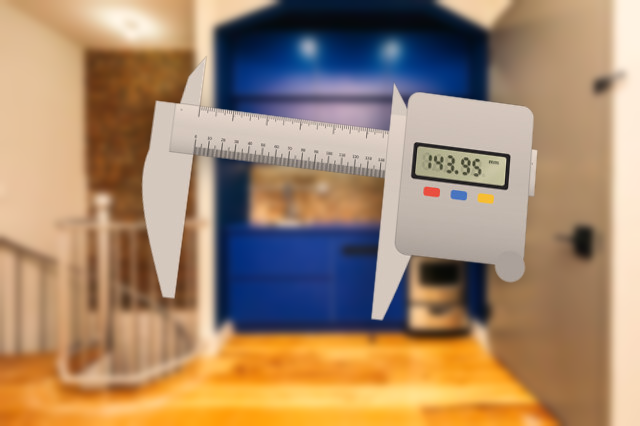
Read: 143.95 mm
